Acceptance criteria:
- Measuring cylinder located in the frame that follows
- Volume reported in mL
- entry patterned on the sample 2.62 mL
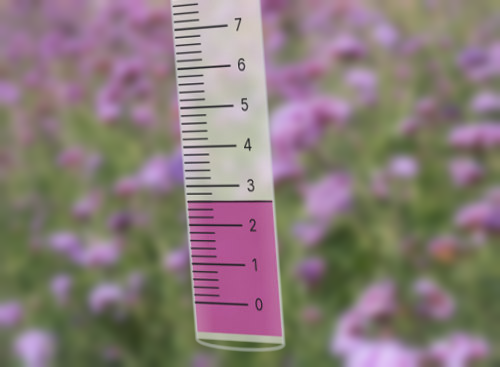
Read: 2.6 mL
